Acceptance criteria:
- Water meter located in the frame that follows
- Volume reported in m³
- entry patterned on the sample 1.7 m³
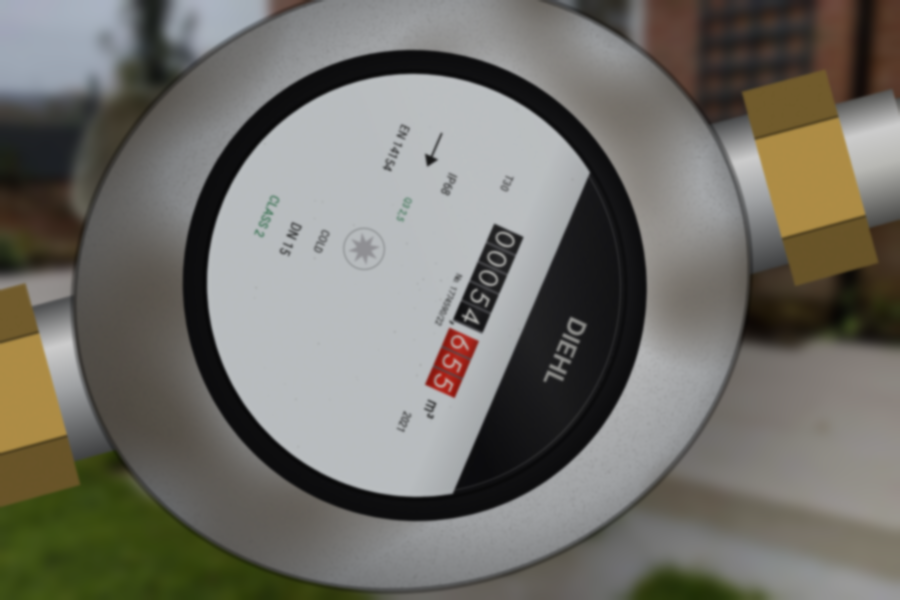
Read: 54.655 m³
